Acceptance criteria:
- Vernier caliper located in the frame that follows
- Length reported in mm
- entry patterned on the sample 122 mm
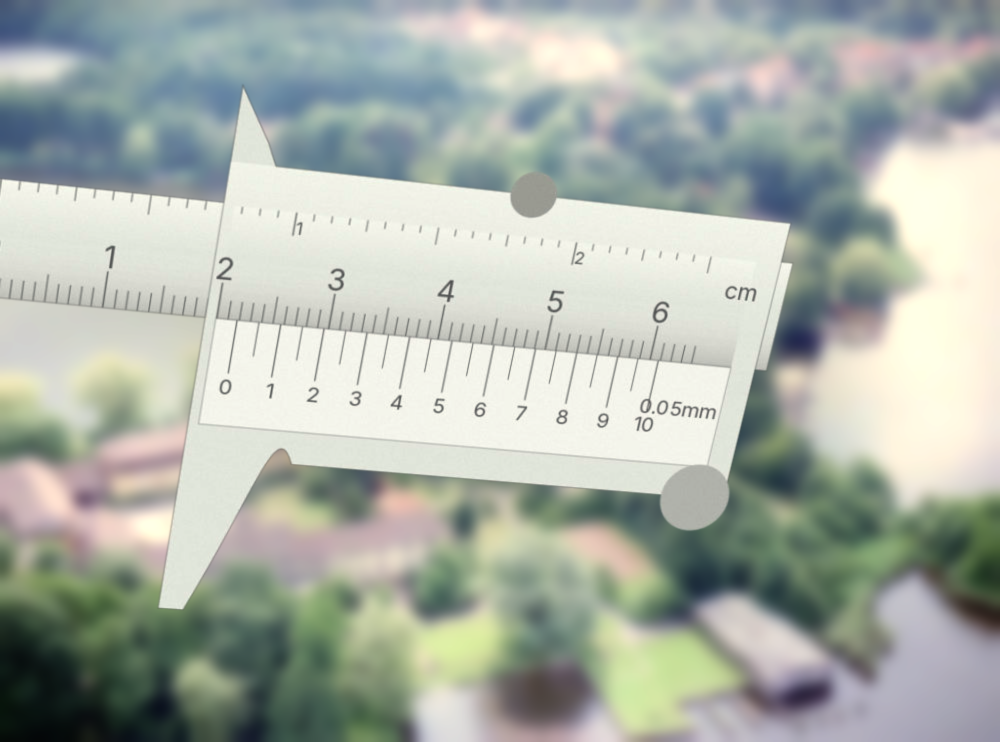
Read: 21.8 mm
